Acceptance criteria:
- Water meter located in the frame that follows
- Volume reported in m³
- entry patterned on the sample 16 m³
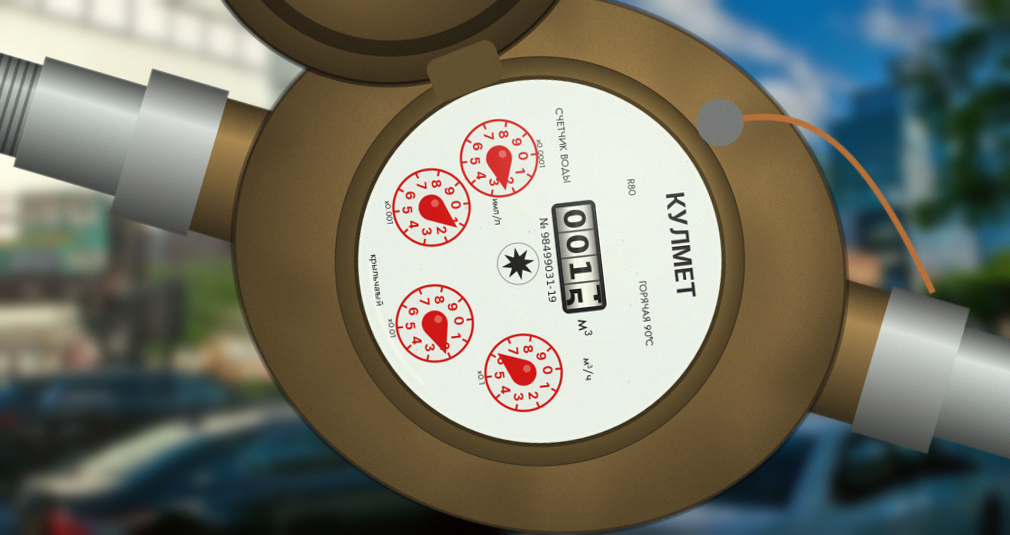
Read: 14.6212 m³
